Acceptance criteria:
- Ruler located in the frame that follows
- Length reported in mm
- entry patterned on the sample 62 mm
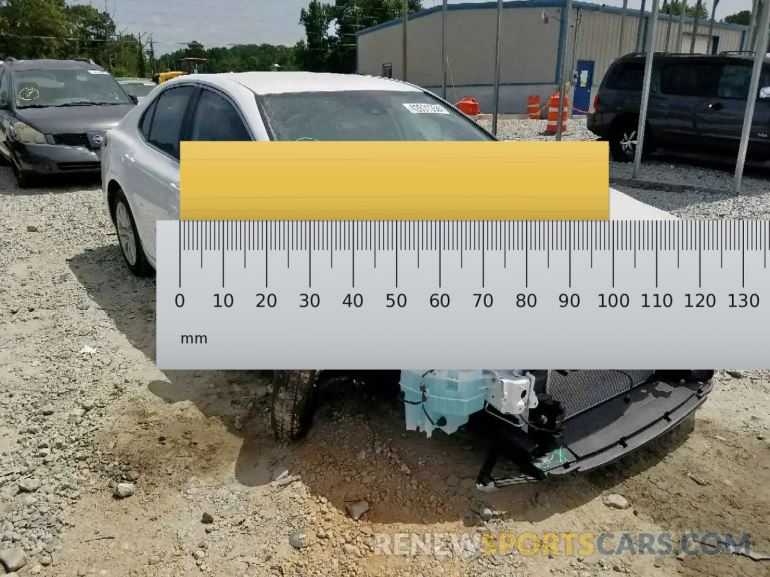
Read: 99 mm
